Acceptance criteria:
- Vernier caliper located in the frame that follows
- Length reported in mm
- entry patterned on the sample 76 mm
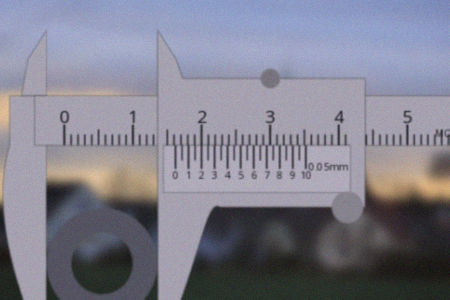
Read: 16.2 mm
